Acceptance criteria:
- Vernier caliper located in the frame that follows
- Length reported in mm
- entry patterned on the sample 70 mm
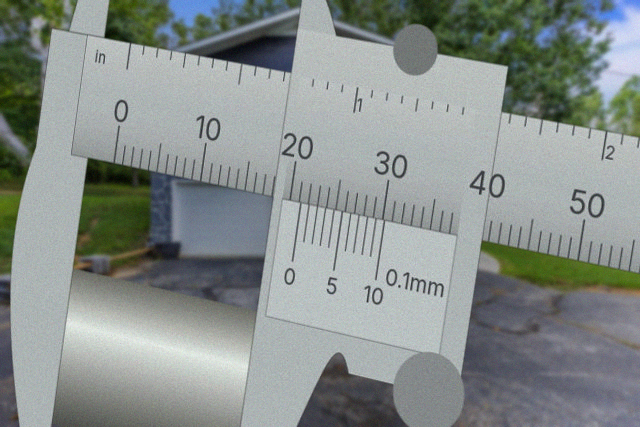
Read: 21.2 mm
